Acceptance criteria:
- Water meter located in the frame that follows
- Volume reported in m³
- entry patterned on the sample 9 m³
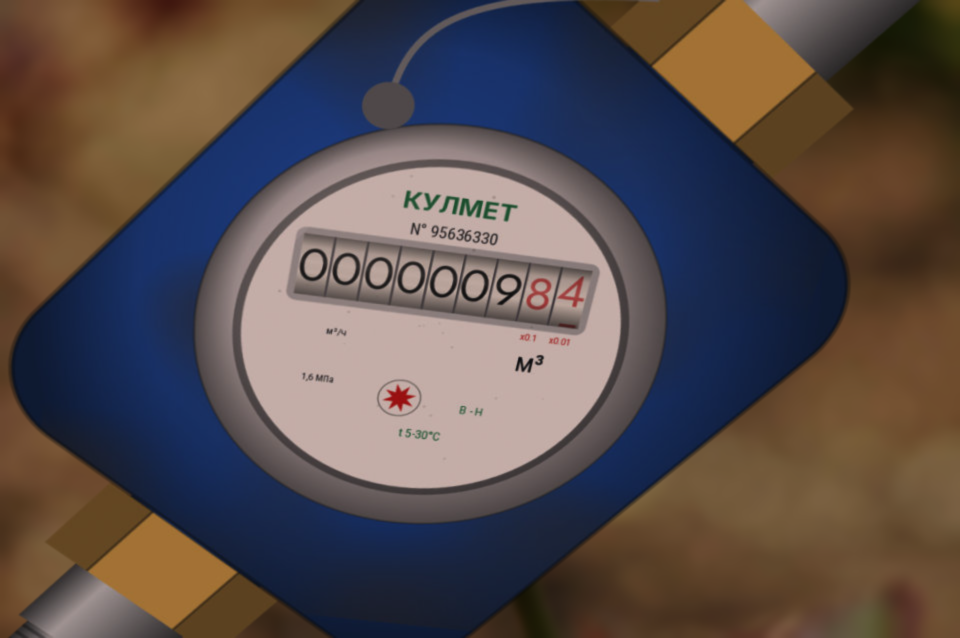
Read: 9.84 m³
